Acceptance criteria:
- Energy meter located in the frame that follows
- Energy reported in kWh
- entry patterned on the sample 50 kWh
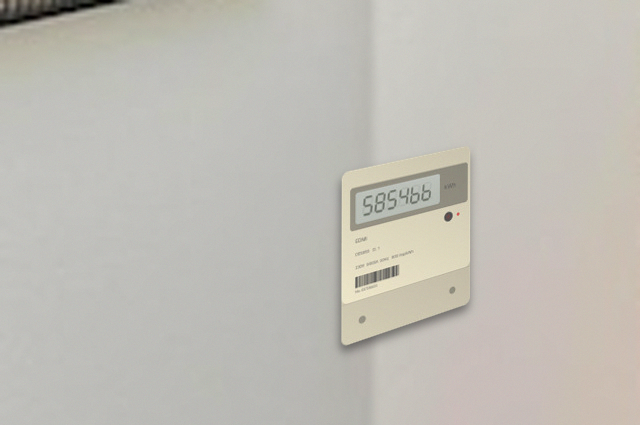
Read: 585466 kWh
